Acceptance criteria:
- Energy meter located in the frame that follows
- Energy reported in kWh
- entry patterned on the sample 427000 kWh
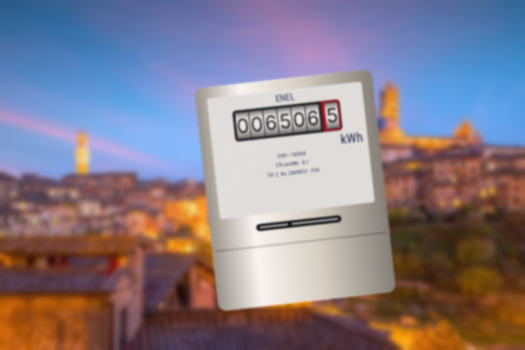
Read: 6506.5 kWh
